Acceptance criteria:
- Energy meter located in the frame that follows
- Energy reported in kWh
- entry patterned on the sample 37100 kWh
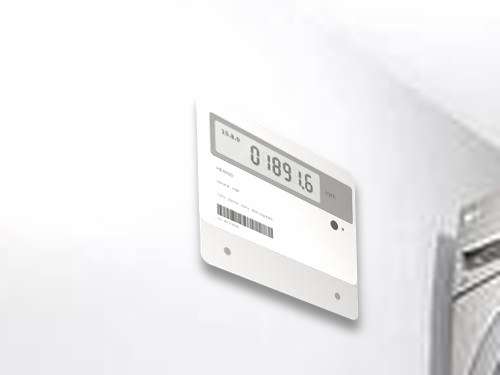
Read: 1891.6 kWh
